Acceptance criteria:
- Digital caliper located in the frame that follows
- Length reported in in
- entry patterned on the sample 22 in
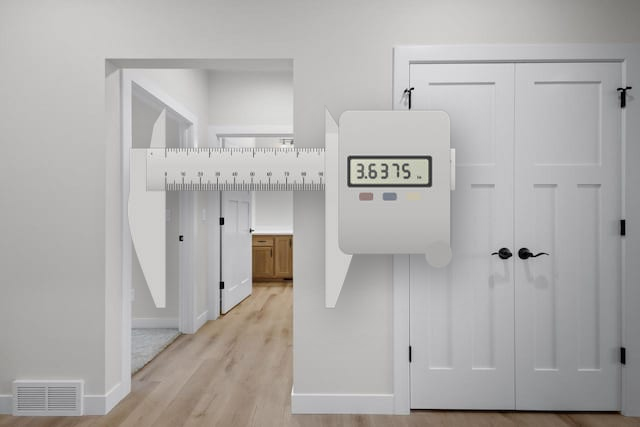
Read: 3.6375 in
